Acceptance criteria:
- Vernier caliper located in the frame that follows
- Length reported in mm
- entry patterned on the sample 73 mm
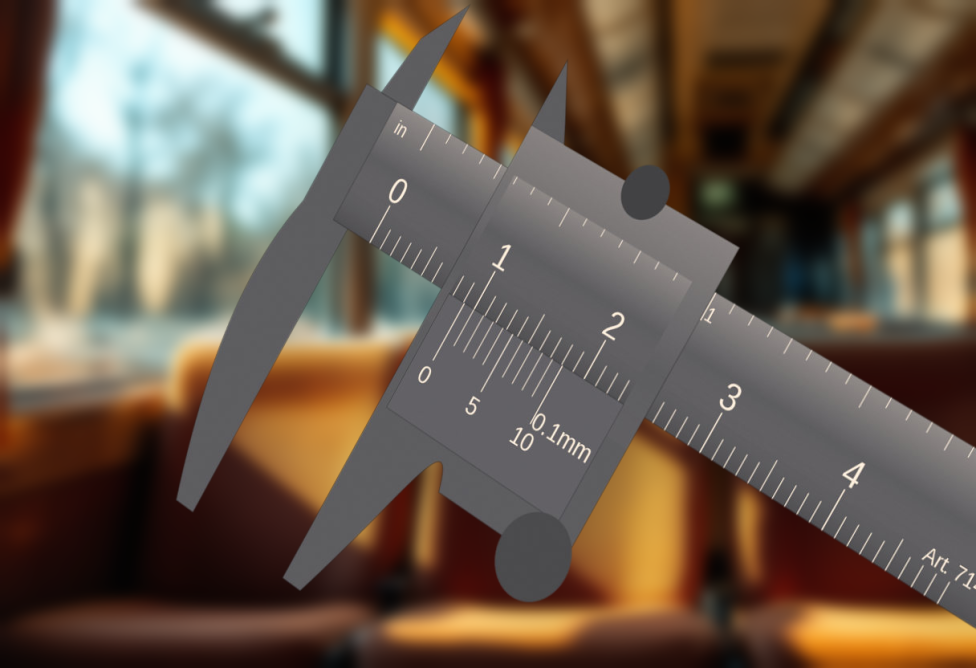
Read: 9.1 mm
